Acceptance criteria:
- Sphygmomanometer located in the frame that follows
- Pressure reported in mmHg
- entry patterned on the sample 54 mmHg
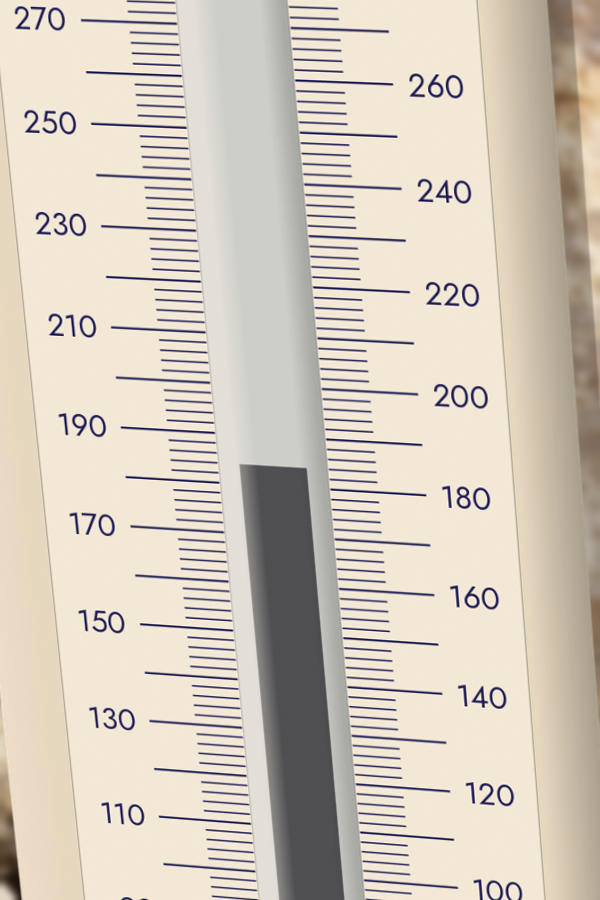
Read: 184 mmHg
